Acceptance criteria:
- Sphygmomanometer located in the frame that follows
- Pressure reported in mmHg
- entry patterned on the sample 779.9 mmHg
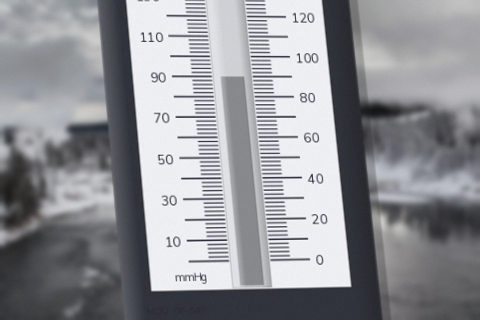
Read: 90 mmHg
